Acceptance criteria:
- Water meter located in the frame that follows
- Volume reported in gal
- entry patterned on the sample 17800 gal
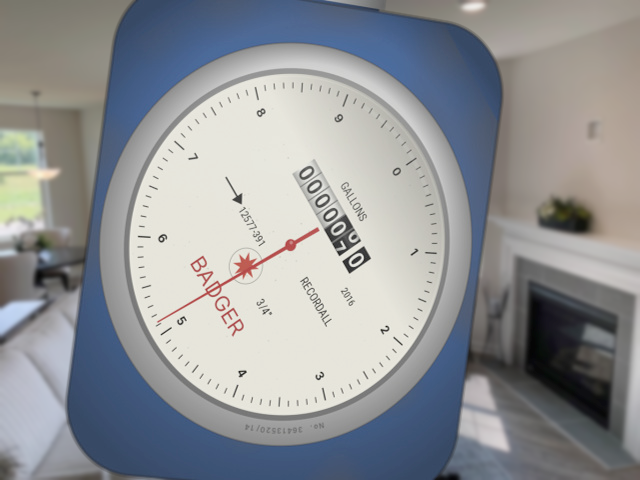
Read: 65.1 gal
